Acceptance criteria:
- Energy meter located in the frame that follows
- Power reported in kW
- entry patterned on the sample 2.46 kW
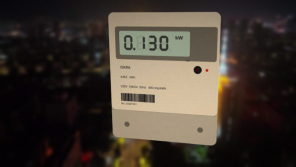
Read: 0.130 kW
